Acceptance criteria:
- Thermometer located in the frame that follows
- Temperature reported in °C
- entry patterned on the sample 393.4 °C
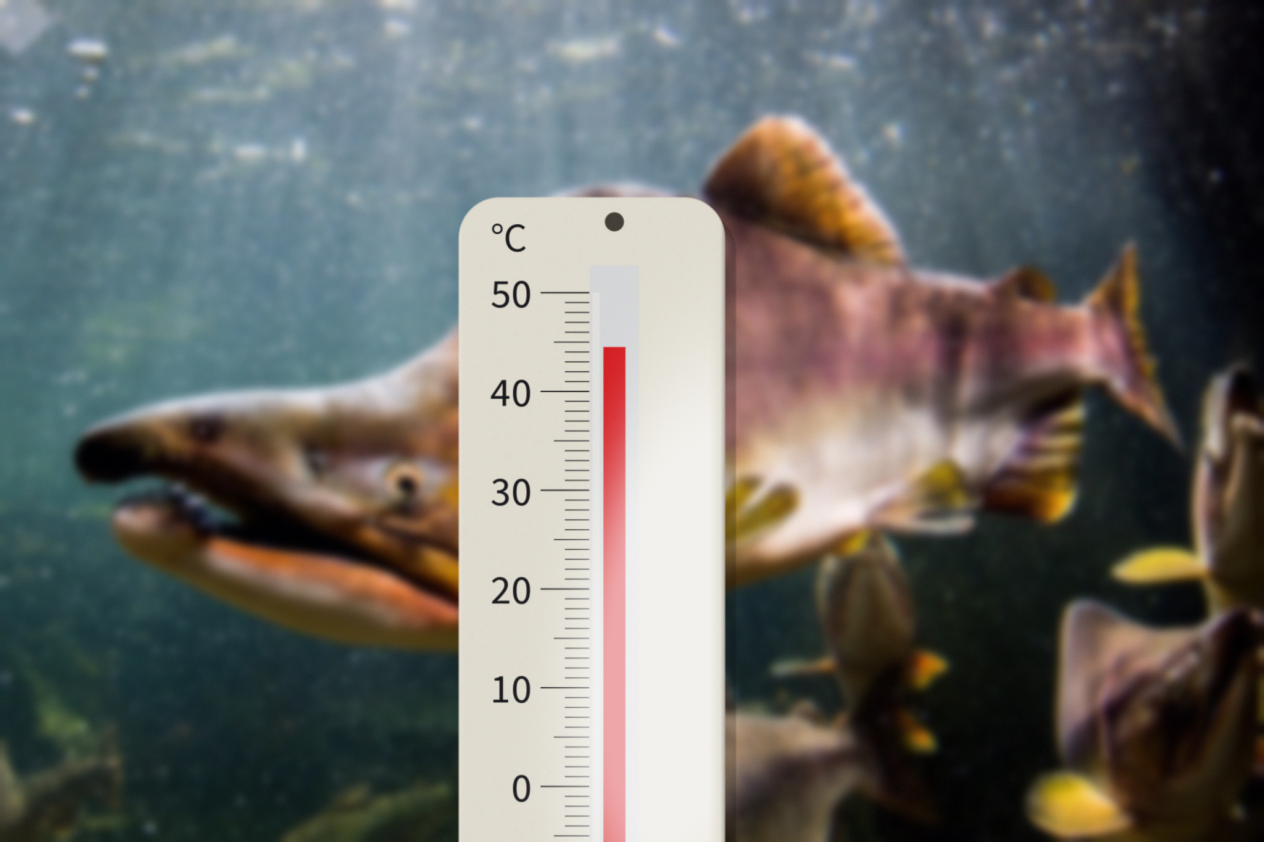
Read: 44.5 °C
